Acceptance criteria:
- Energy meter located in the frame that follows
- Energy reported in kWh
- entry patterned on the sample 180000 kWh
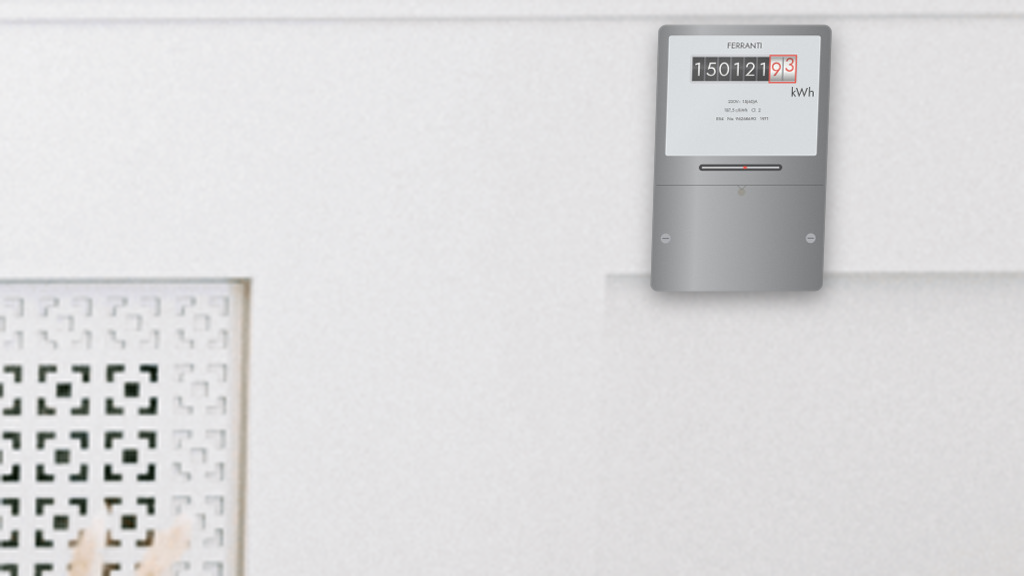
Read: 150121.93 kWh
